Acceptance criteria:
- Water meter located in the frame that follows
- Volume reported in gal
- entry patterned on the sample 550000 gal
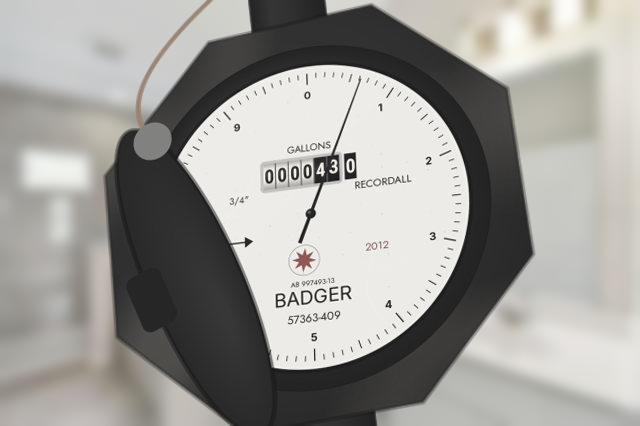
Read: 430.6 gal
